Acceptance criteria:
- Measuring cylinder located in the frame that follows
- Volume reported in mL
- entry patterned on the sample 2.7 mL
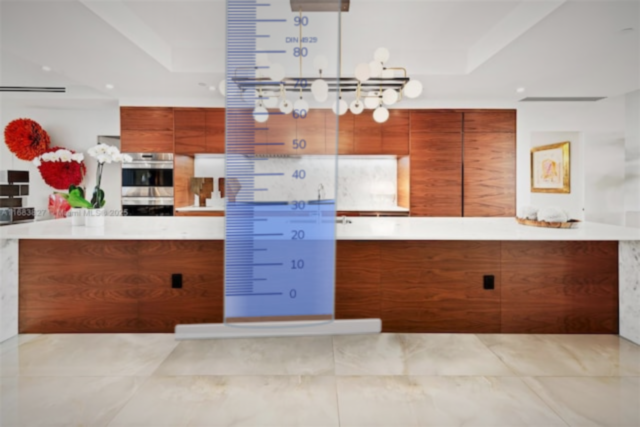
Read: 30 mL
